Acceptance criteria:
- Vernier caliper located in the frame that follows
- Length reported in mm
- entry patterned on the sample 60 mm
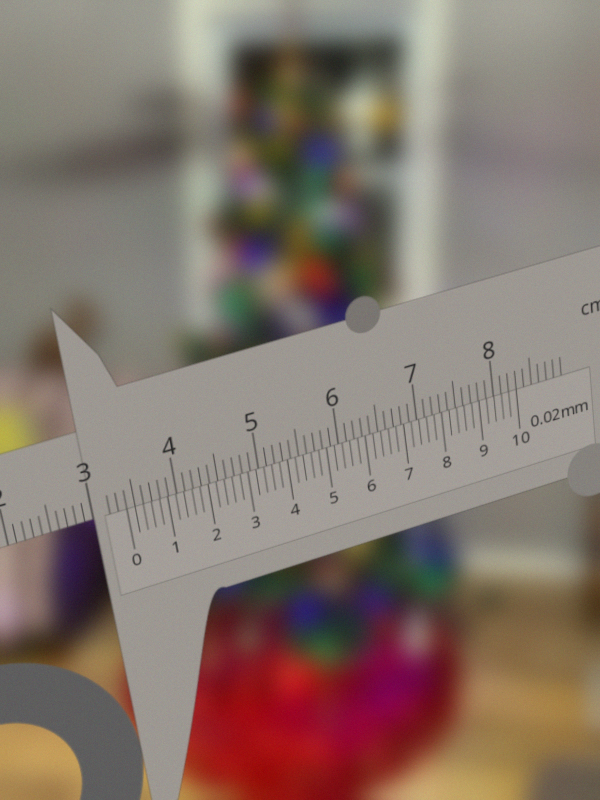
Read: 34.0 mm
